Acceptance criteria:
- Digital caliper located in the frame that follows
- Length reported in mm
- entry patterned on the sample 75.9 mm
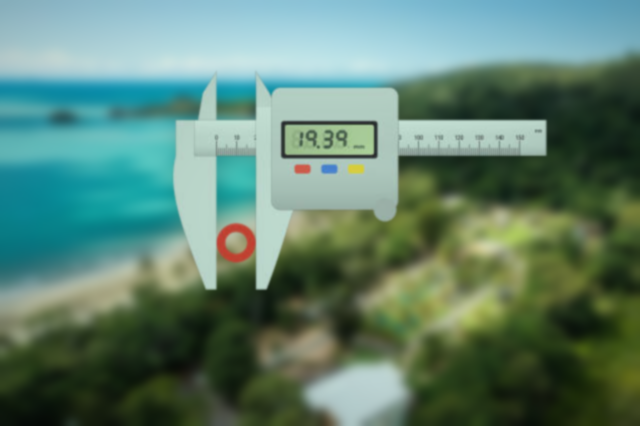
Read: 19.39 mm
